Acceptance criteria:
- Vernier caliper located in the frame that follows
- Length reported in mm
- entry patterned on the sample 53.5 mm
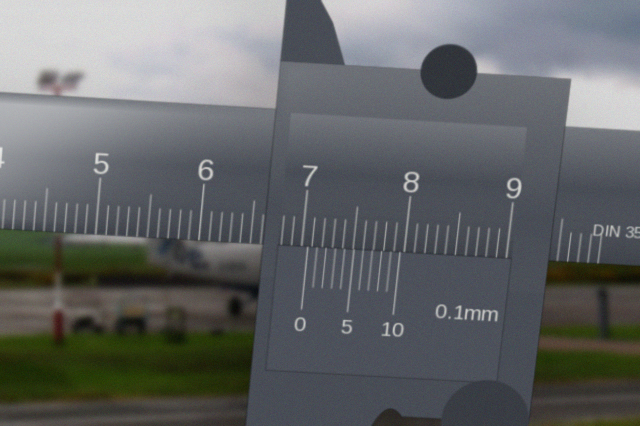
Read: 70.6 mm
